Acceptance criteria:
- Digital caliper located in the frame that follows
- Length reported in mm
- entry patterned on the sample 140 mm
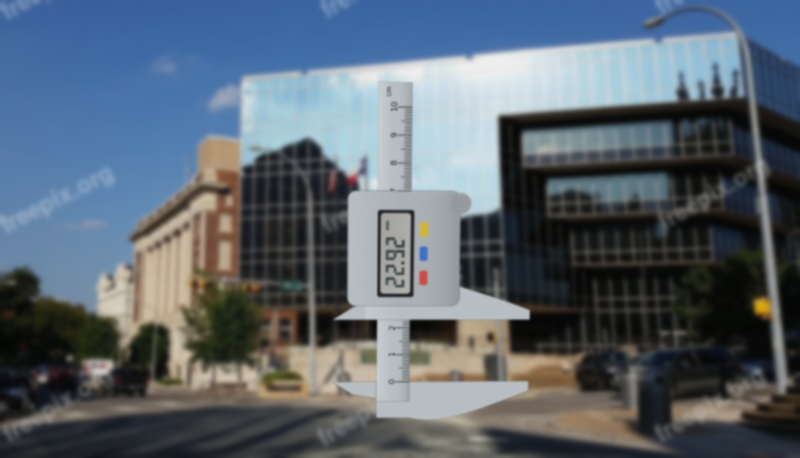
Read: 22.92 mm
